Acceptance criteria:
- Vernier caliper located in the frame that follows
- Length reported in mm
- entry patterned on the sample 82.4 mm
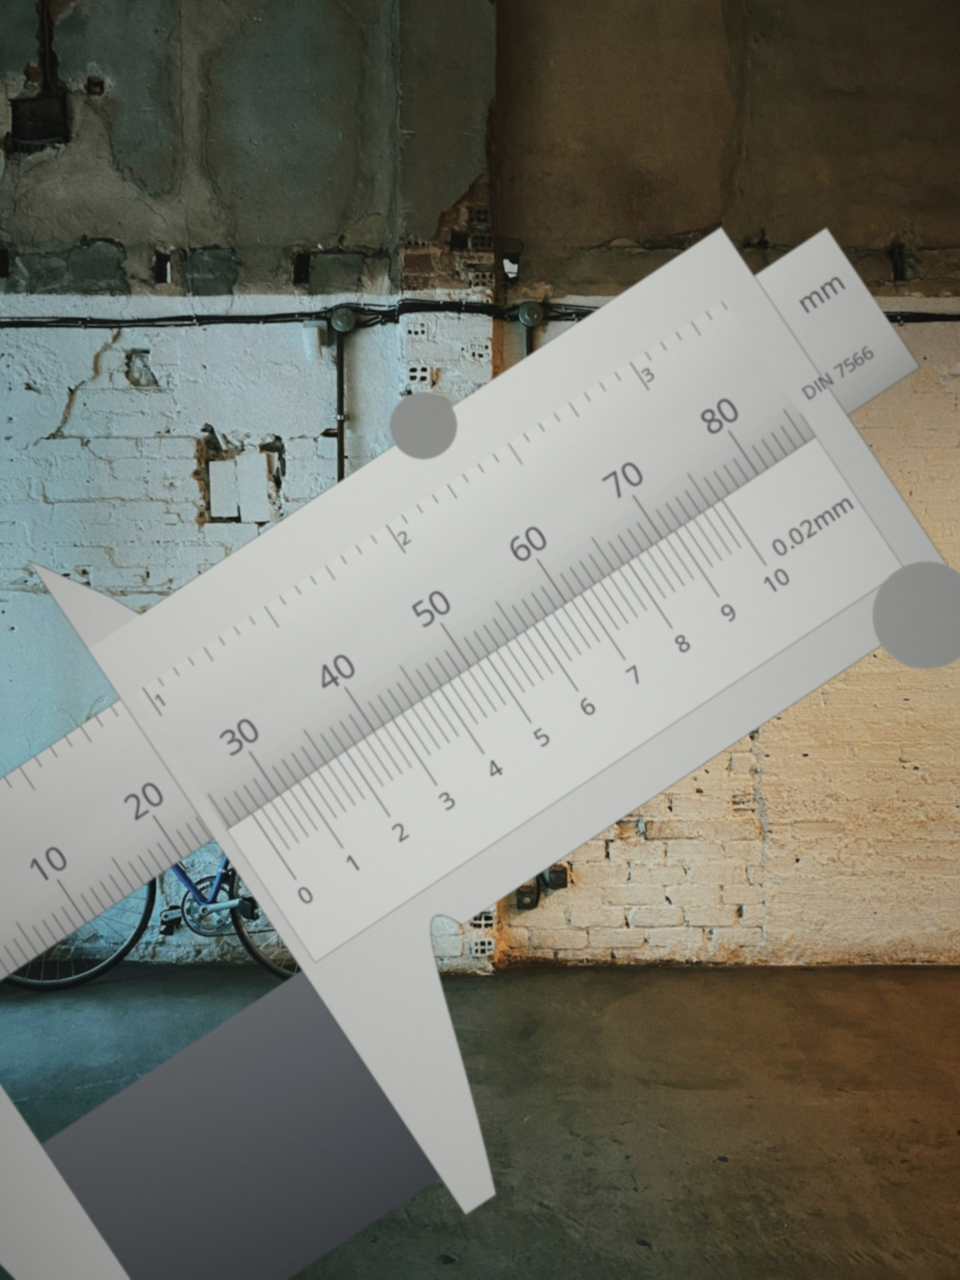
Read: 27.2 mm
